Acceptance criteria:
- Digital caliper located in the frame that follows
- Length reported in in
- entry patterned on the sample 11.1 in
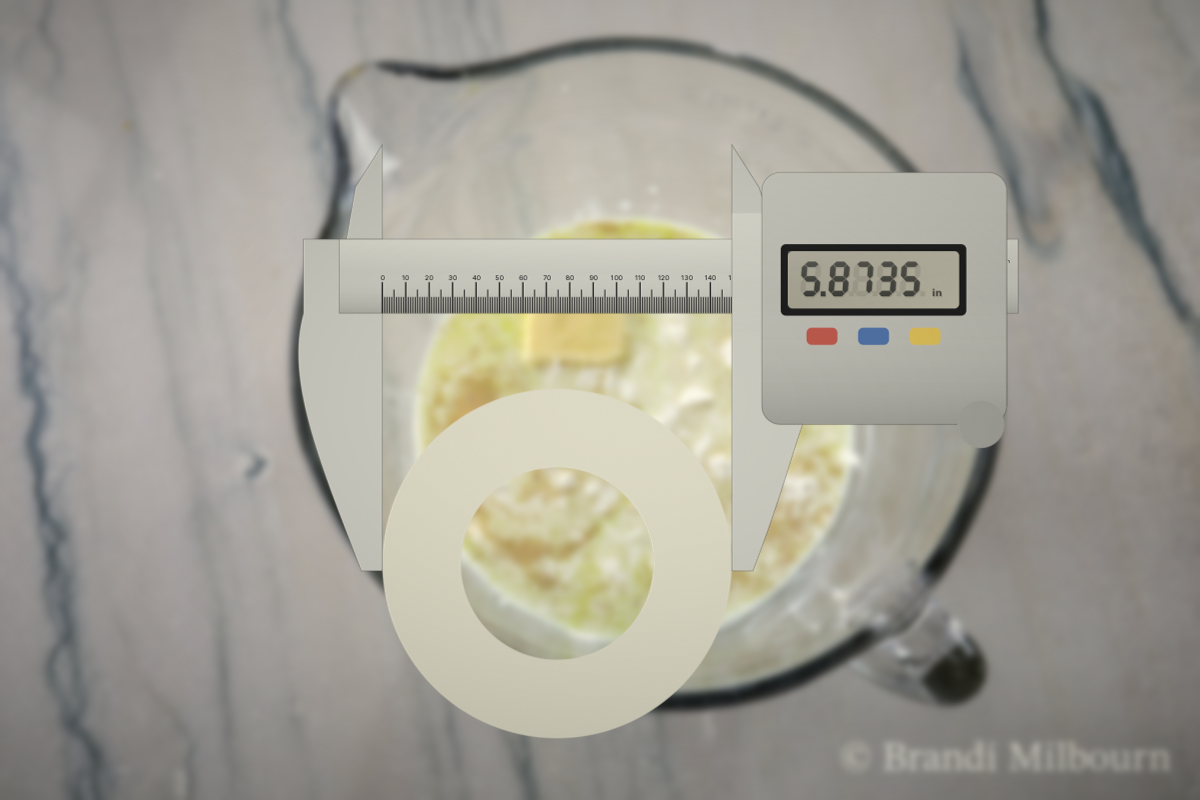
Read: 5.8735 in
